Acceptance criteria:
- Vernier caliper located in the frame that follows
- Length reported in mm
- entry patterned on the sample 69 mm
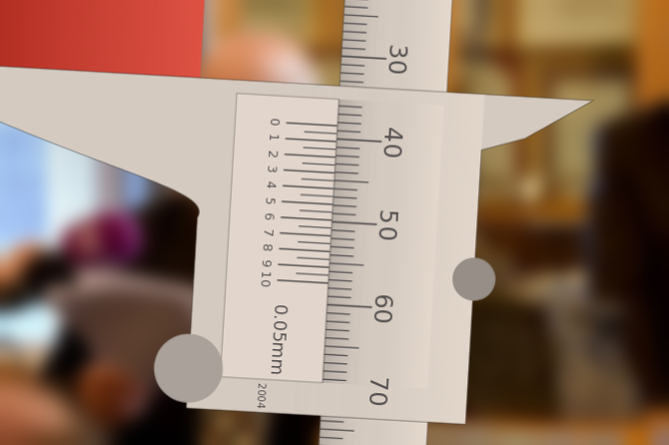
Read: 38.4 mm
